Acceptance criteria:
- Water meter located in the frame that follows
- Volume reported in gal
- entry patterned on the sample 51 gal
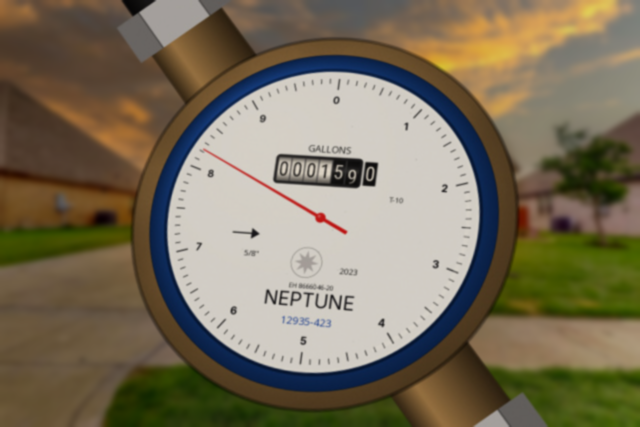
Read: 1588.2 gal
